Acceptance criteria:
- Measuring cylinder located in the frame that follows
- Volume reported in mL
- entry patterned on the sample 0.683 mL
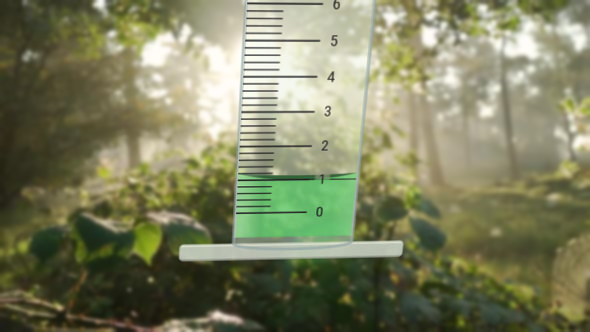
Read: 1 mL
